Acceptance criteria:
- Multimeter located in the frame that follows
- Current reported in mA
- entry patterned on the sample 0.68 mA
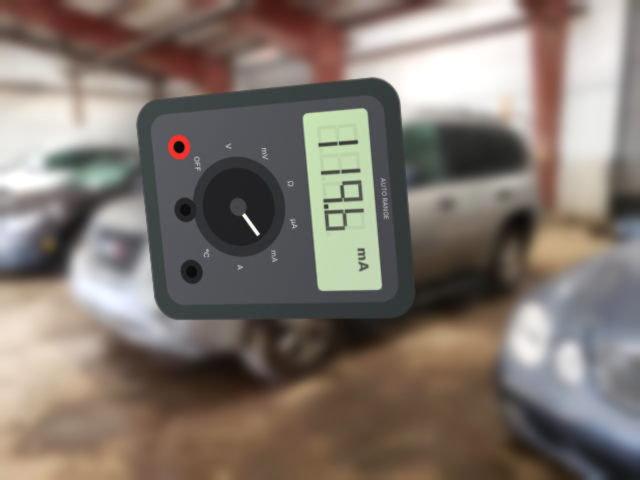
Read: 119.6 mA
